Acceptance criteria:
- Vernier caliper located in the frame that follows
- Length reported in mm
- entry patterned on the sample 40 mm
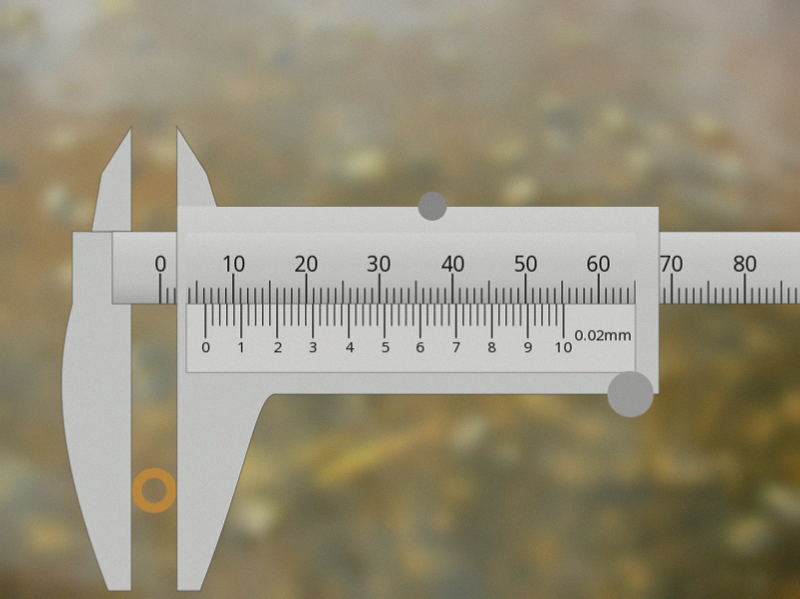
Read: 6.2 mm
